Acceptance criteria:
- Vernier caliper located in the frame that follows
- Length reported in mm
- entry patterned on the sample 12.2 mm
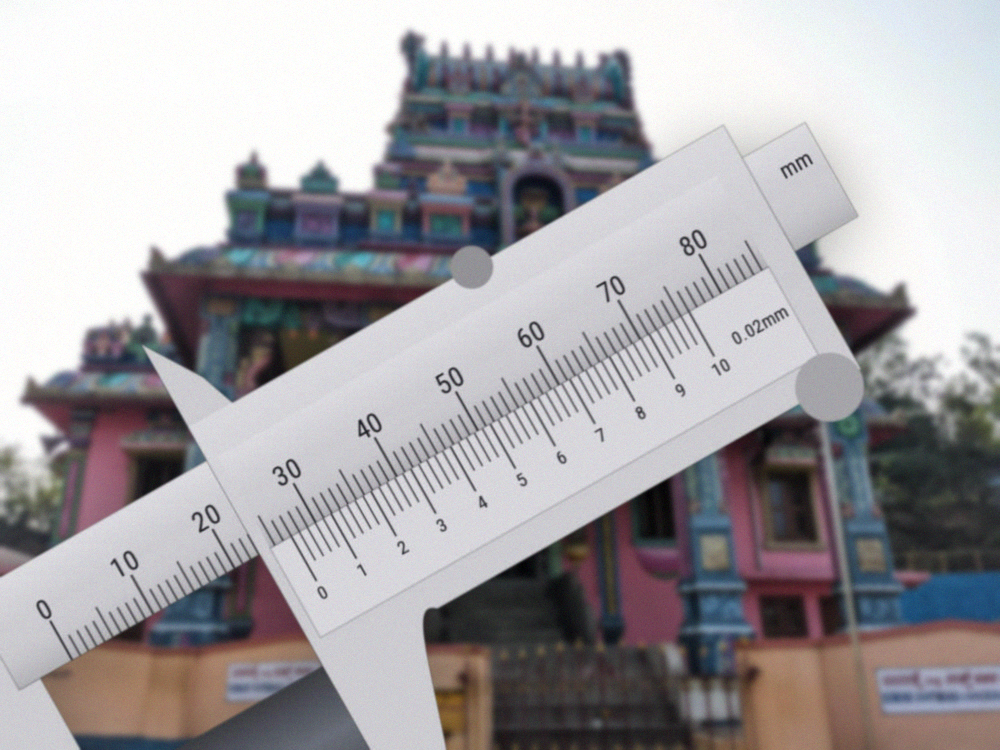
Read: 27.0 mm
